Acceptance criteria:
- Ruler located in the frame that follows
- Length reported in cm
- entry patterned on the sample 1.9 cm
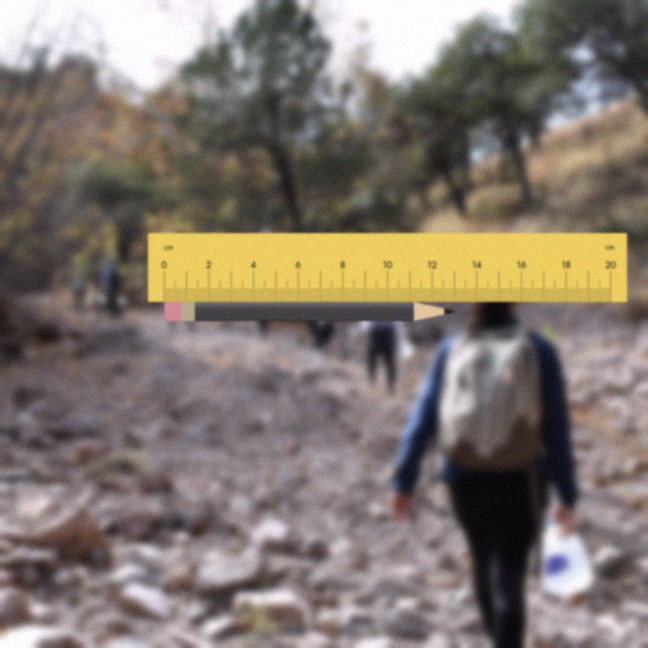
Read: 13 cm
